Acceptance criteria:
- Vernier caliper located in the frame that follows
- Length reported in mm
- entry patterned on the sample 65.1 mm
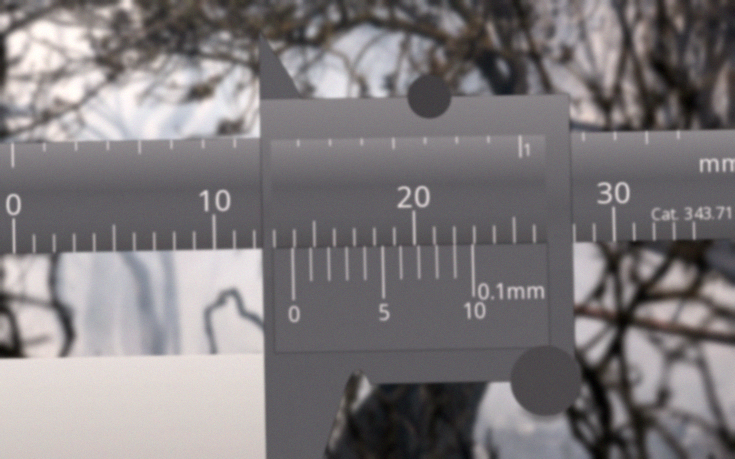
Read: 13.9 mm
